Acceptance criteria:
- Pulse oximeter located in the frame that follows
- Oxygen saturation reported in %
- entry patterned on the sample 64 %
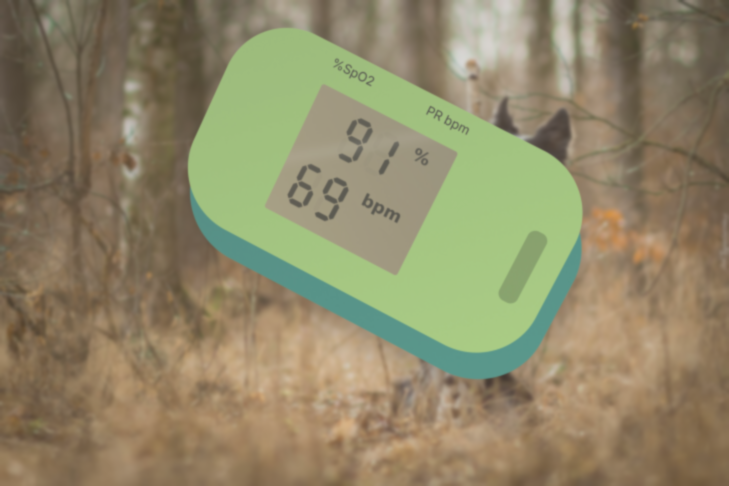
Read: 91 %
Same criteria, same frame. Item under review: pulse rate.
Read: 69 bpm
